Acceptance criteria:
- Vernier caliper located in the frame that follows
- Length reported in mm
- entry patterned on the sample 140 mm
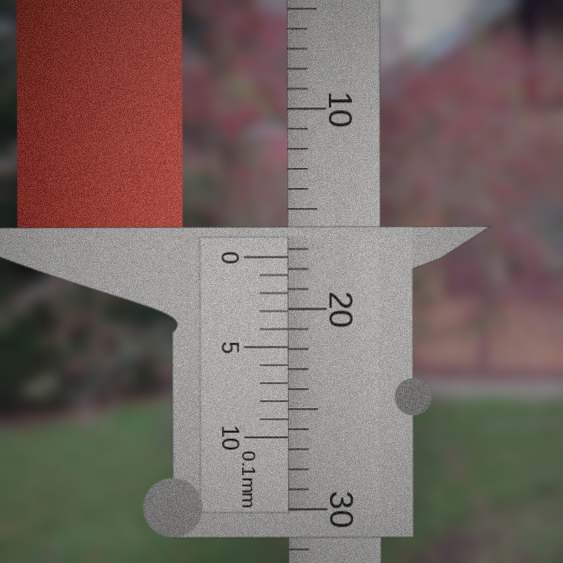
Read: 17.4 mm
